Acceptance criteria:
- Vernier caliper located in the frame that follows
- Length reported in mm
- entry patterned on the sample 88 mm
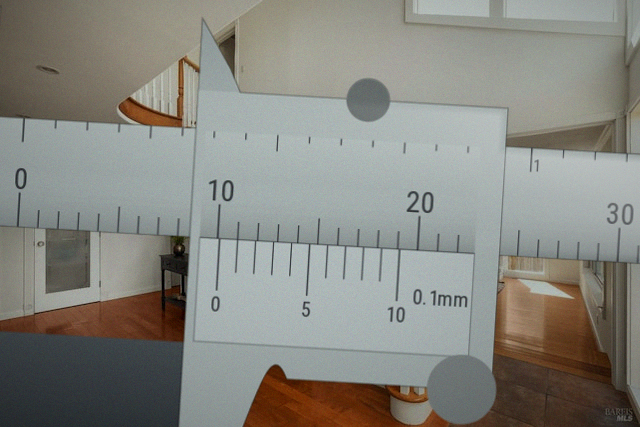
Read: 10.1 mm
